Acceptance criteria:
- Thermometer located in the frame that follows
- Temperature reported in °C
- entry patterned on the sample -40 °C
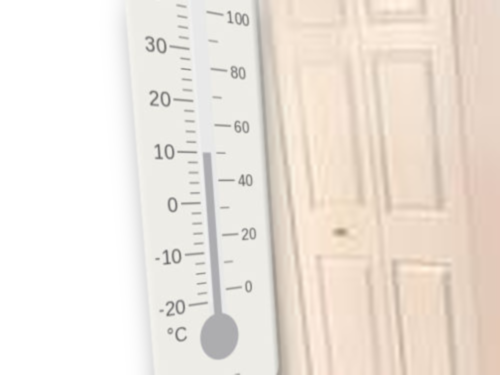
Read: 10 °C
